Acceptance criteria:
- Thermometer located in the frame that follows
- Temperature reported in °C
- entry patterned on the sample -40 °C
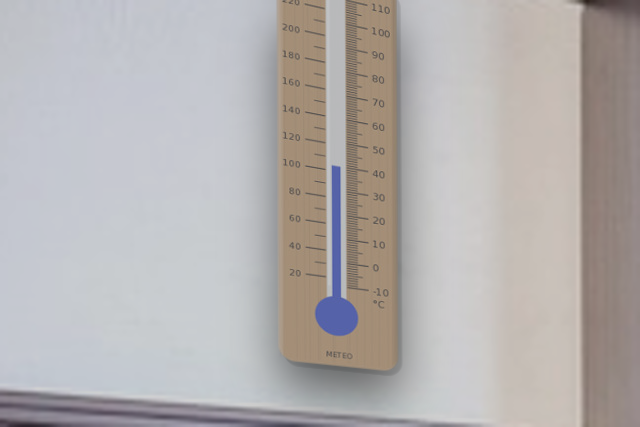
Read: 40 °C
